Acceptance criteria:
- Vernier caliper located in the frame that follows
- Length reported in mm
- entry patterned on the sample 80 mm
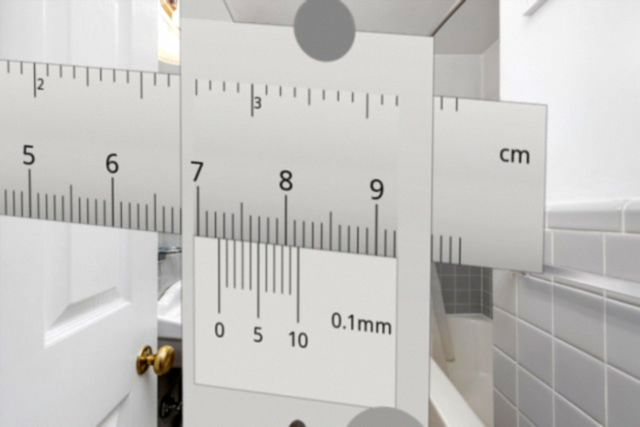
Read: 72.4 mm
